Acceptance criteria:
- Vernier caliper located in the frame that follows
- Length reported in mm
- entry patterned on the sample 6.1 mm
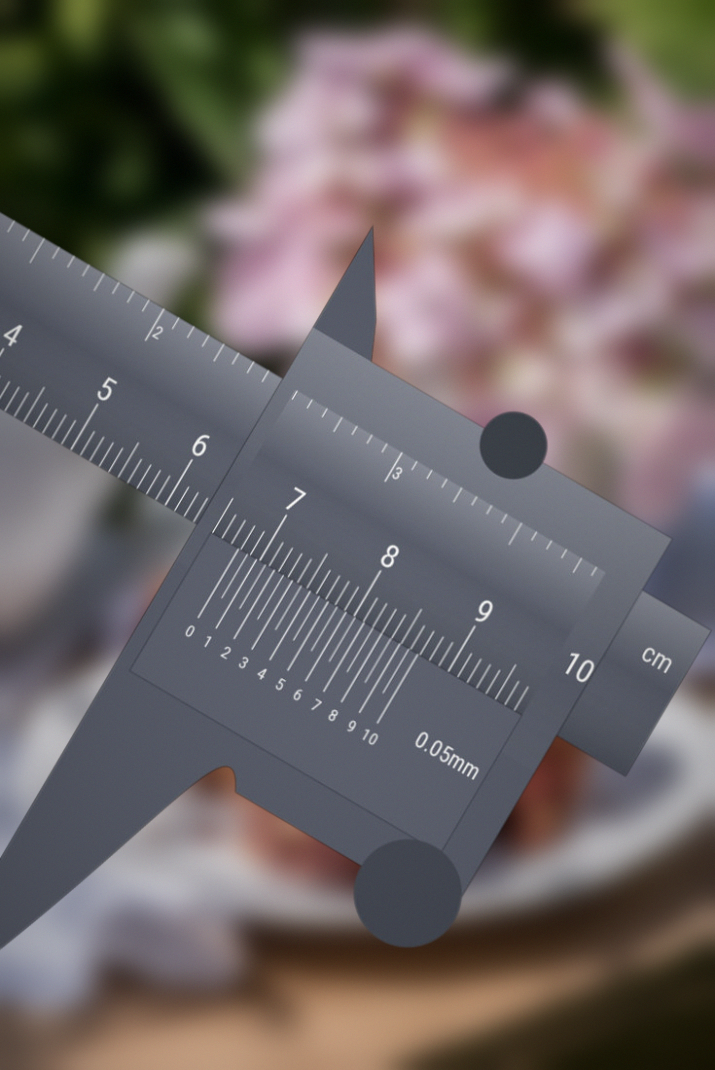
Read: 67.8 mm
